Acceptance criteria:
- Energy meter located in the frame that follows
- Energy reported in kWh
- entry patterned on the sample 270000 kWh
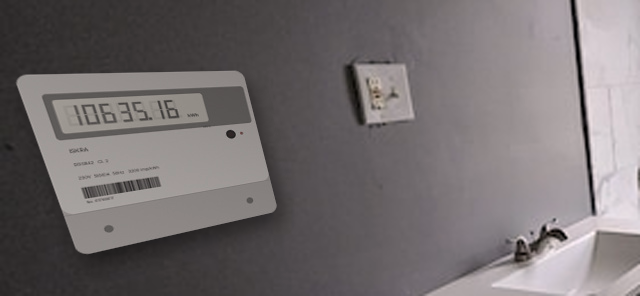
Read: 10635.16 kWh
